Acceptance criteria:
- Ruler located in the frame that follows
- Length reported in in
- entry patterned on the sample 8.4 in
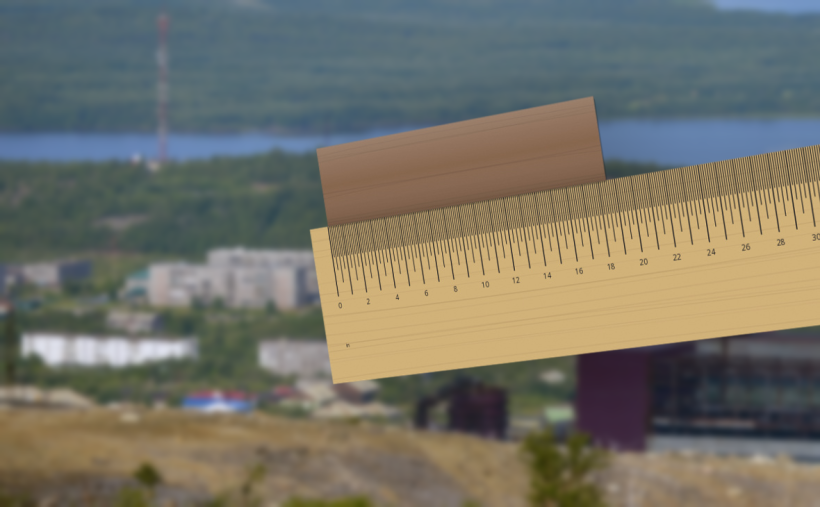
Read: 18.5 in
